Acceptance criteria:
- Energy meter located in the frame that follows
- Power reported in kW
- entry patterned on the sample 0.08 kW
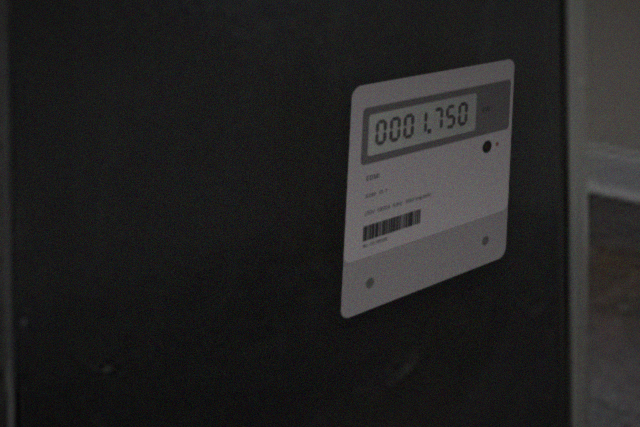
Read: 1.750 kW
